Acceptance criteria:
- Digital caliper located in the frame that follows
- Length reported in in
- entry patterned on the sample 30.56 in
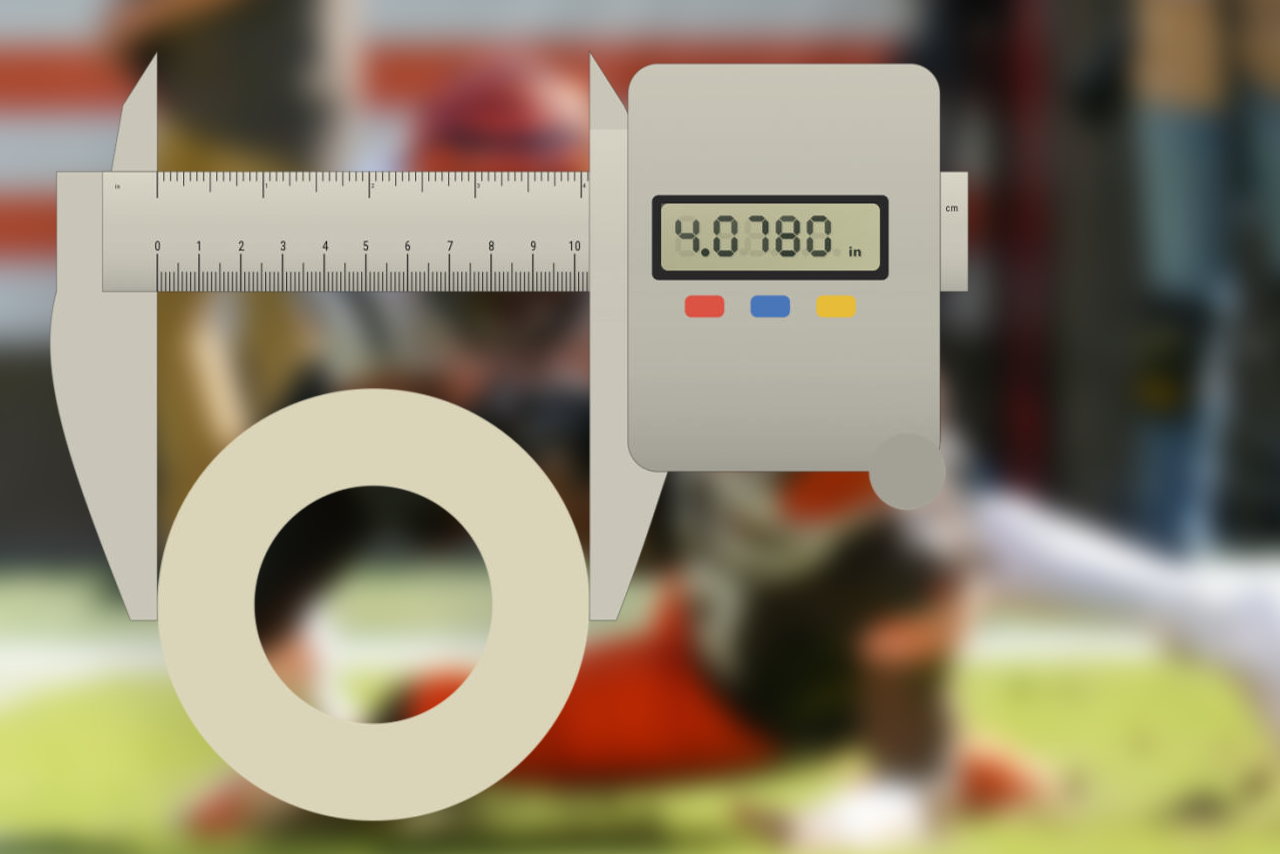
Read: 4.0780 in
